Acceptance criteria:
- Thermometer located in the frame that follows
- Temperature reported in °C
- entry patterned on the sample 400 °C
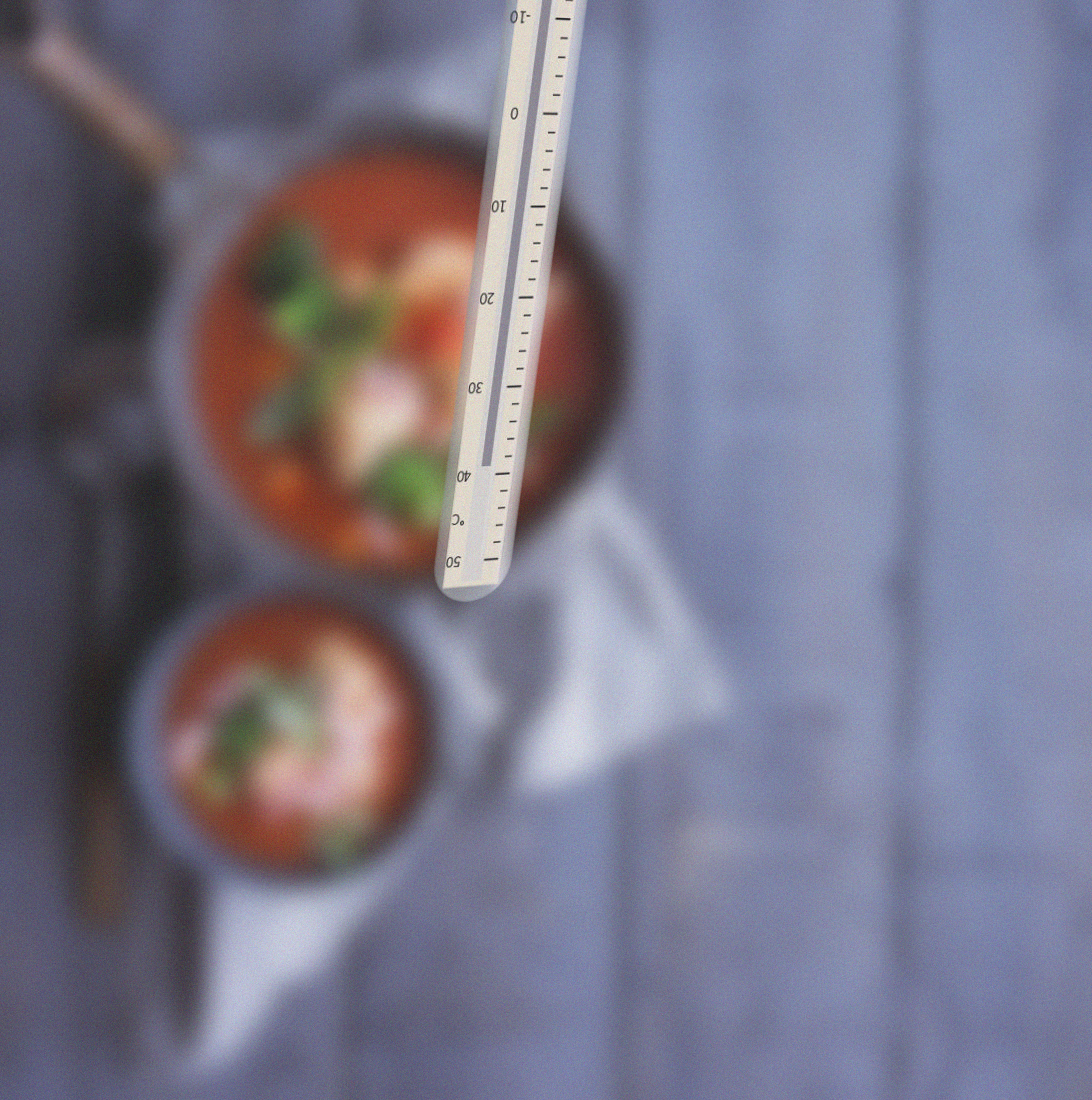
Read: 39 °C
